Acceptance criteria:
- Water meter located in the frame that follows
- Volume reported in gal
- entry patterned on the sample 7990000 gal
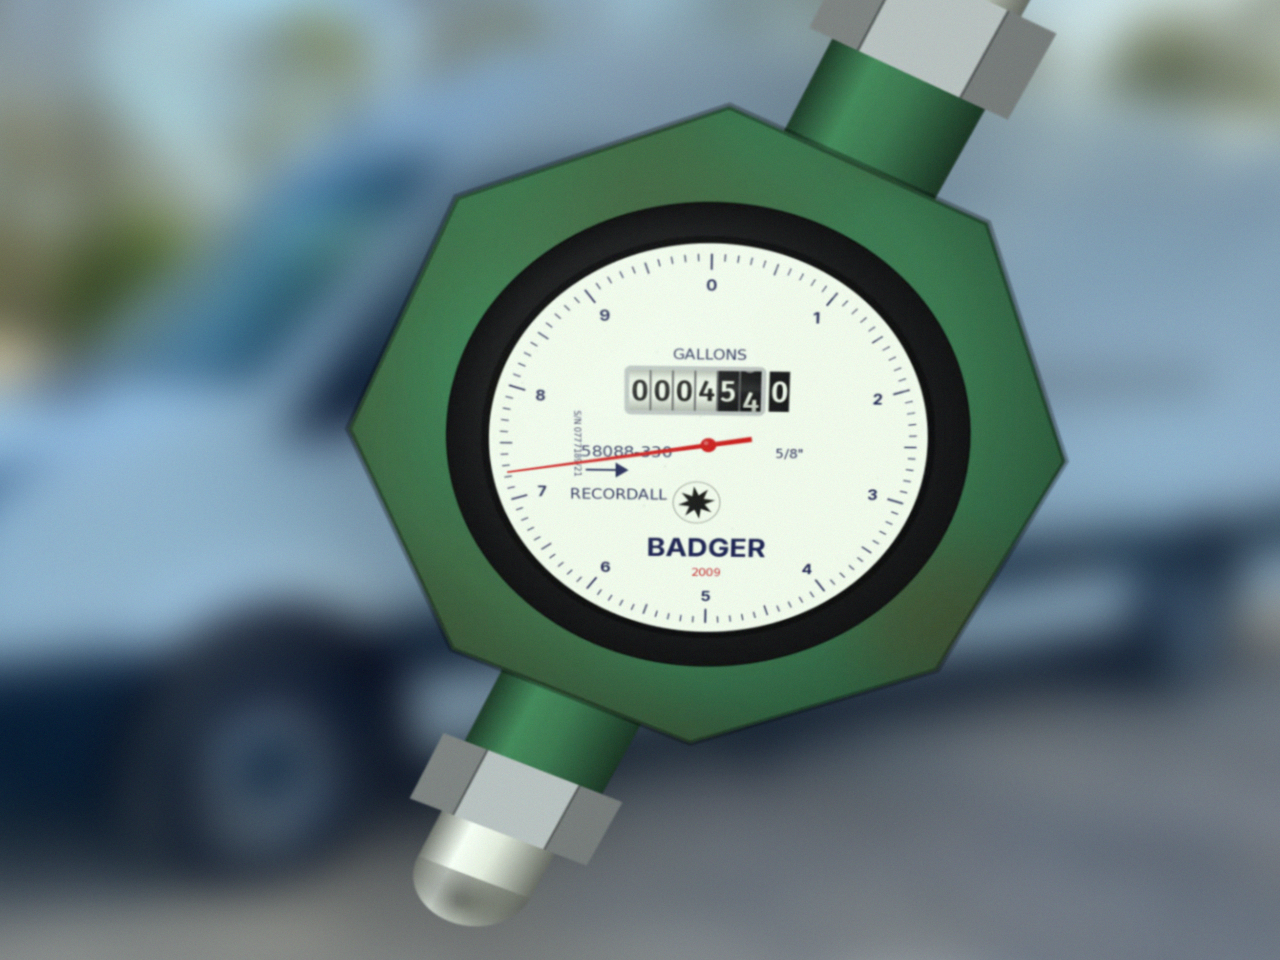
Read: 4537.2 gal
